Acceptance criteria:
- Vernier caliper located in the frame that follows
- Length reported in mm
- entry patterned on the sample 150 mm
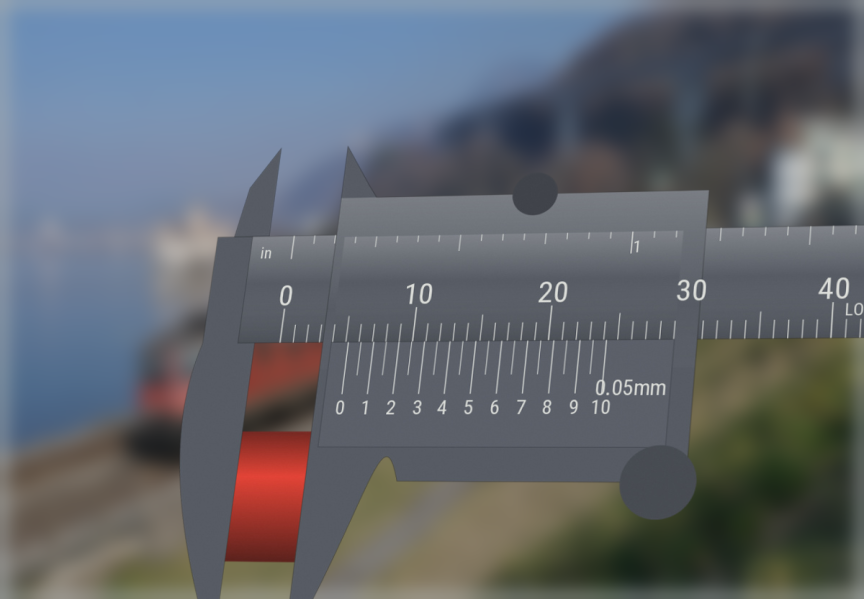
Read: 5.2 mm
